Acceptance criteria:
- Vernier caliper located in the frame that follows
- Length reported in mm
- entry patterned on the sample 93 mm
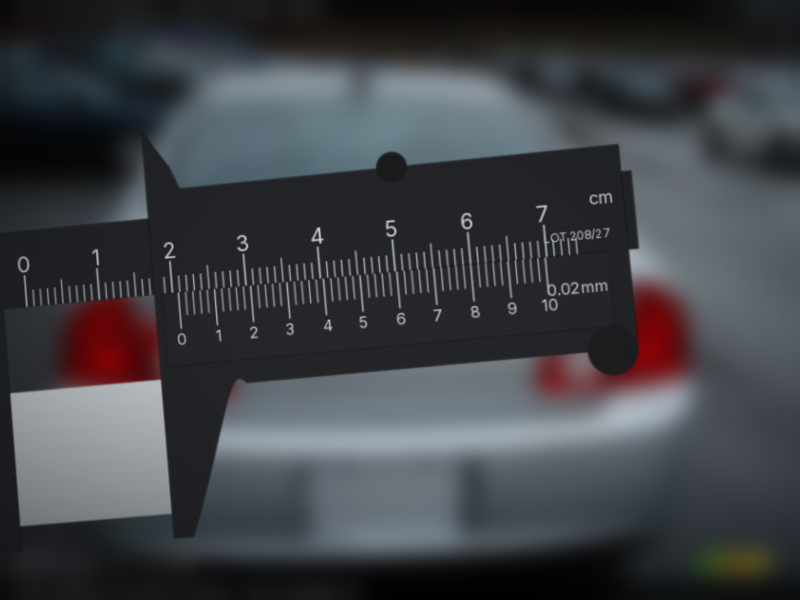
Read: 20.8 mm
